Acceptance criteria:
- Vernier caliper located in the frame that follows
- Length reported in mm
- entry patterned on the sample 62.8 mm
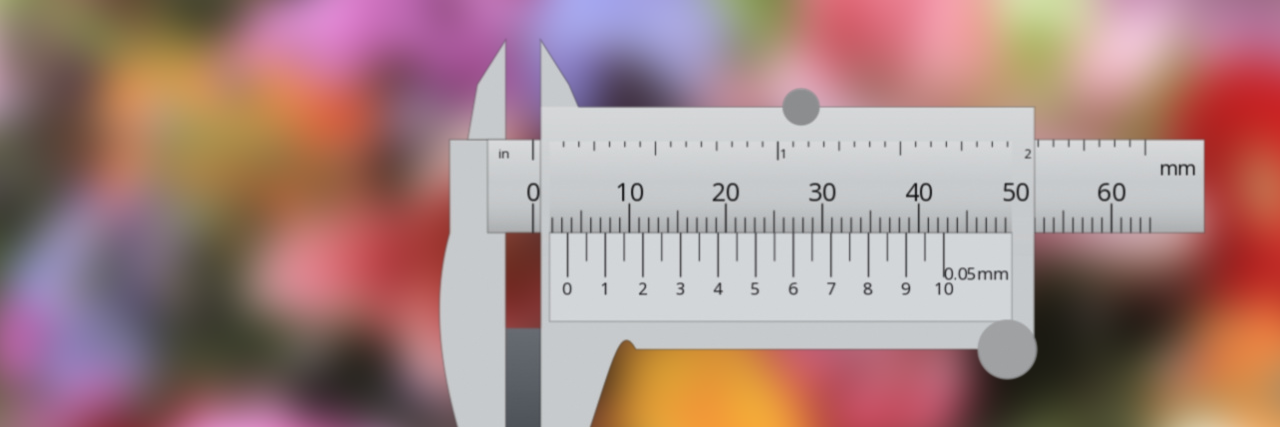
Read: 3.6 mm
